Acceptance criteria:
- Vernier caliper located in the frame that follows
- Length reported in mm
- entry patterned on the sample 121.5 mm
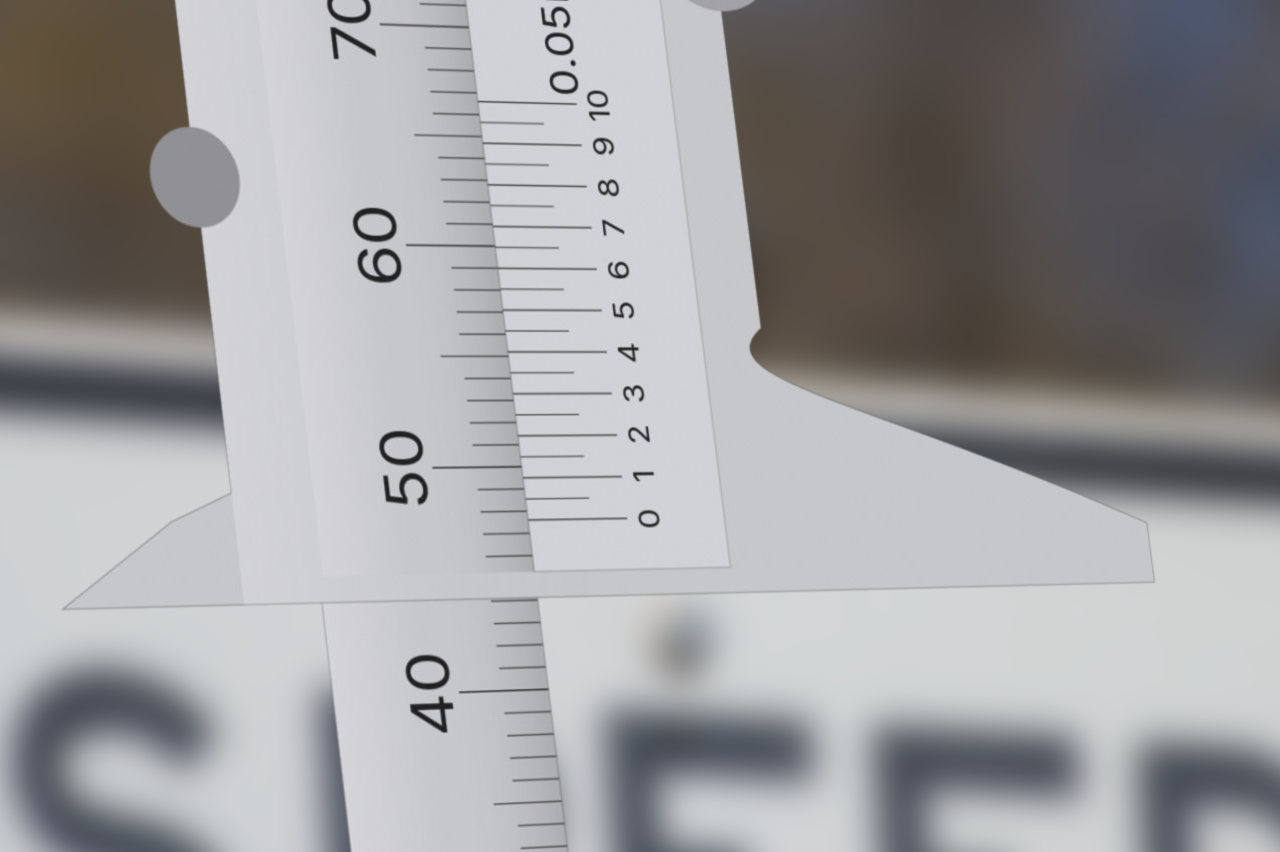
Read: 47.6 mm
